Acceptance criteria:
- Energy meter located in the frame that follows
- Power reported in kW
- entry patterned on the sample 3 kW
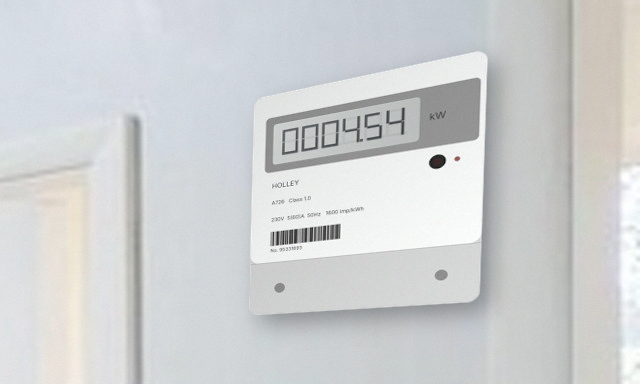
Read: 4.54 kW
